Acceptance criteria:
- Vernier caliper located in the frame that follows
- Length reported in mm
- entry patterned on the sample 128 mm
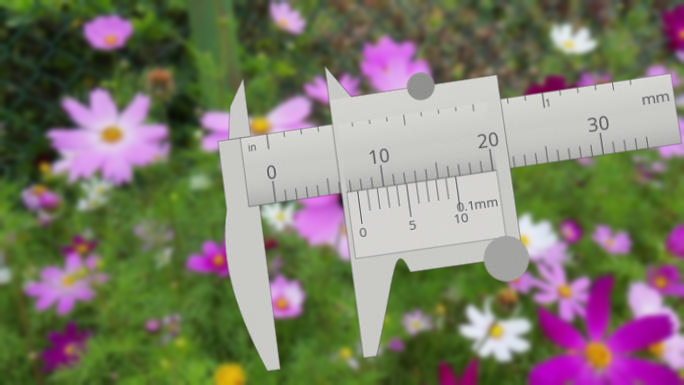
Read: 7.6 mm
